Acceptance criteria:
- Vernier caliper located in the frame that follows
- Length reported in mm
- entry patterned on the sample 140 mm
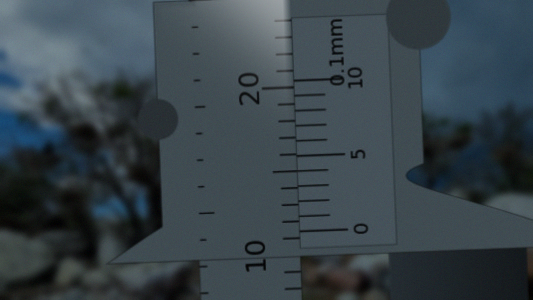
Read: 11.4 mm
